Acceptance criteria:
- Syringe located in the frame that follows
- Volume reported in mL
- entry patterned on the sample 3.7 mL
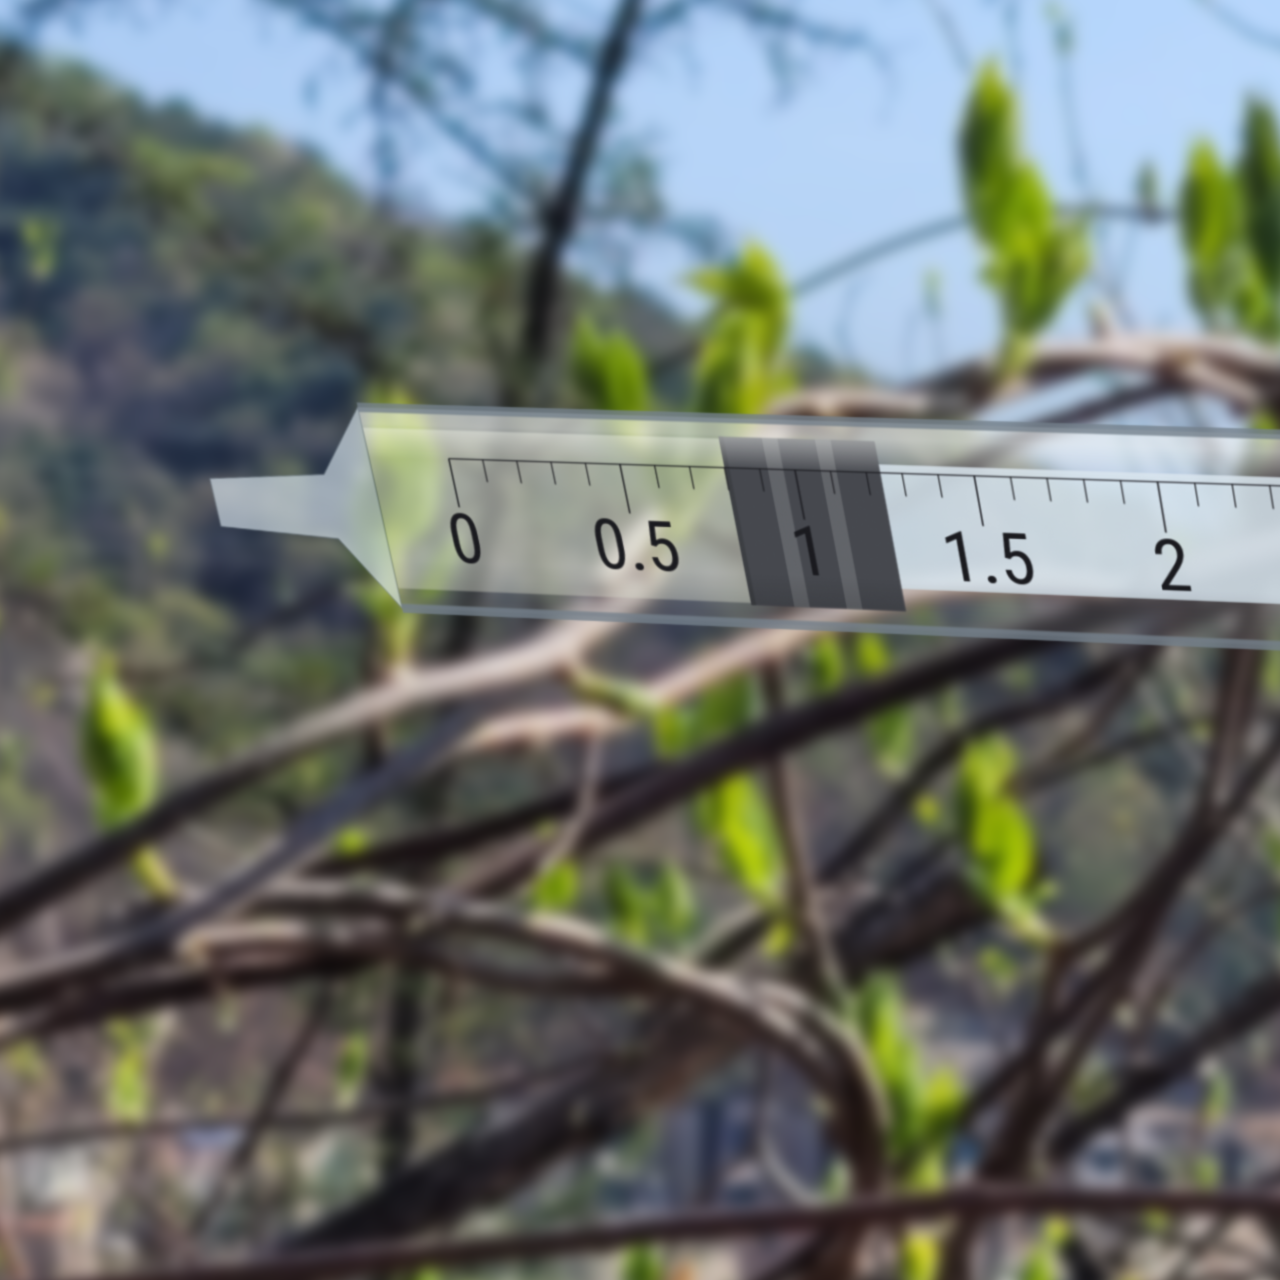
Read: 0.8 mL
